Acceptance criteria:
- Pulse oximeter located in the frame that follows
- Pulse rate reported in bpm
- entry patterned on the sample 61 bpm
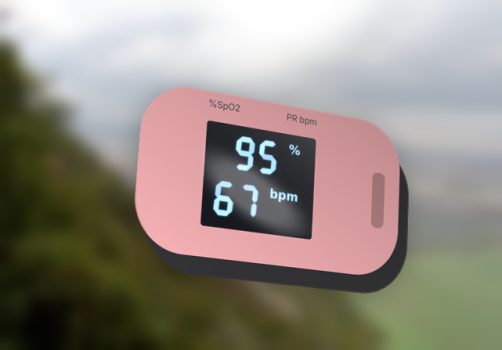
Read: 67 bpm
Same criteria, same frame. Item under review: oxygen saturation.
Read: 95 %
